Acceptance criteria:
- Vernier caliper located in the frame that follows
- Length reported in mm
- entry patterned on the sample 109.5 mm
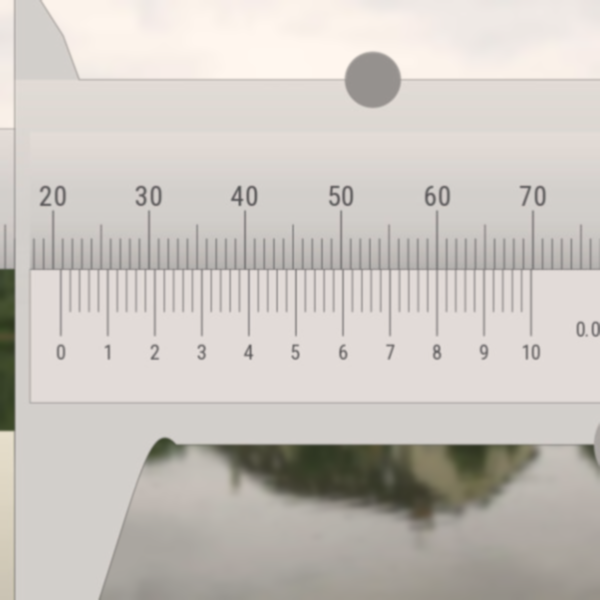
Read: 20.8 mm
